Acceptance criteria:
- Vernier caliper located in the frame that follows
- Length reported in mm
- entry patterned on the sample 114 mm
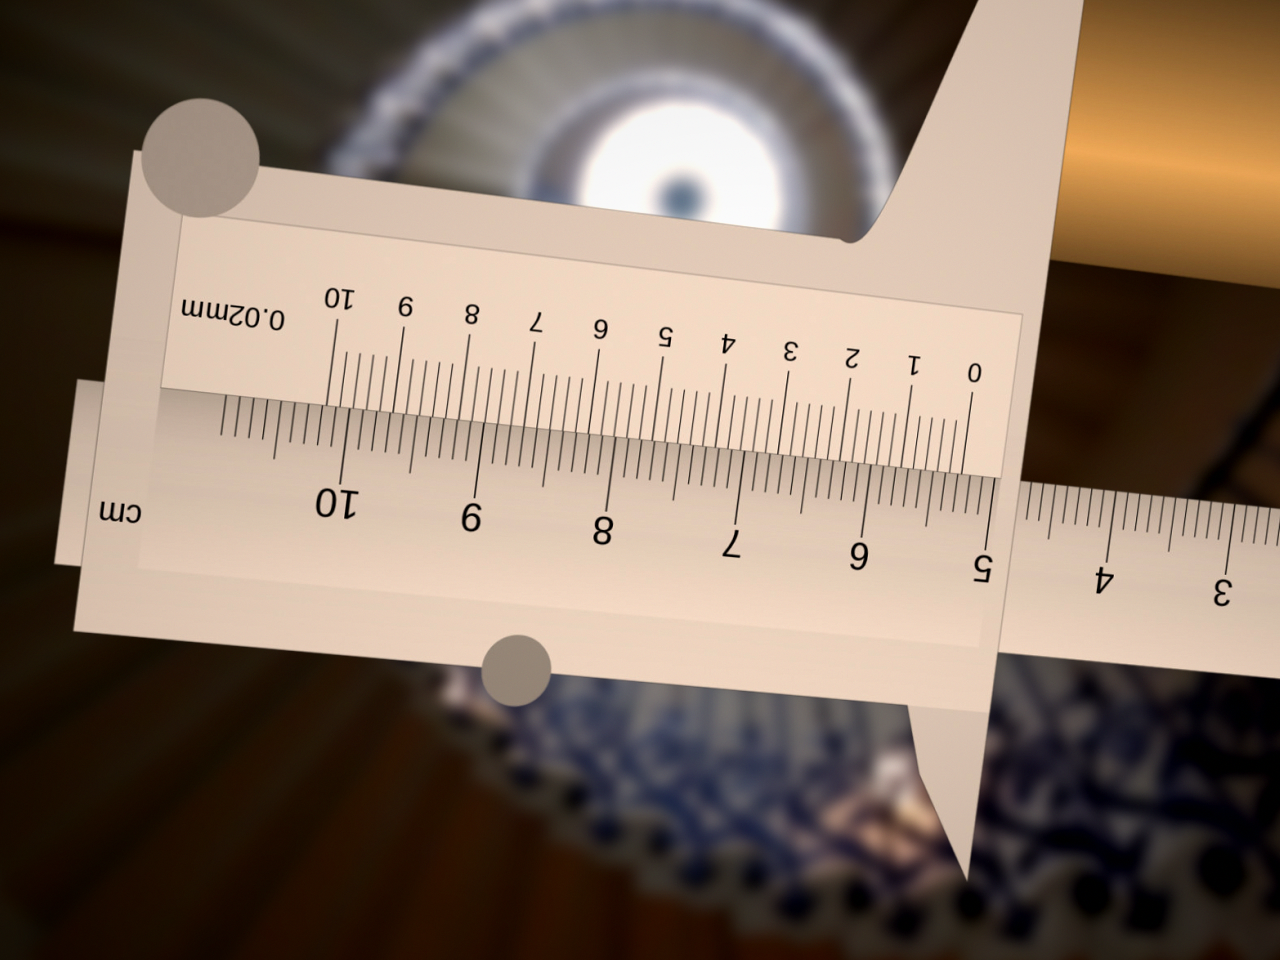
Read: 52.7 mm
